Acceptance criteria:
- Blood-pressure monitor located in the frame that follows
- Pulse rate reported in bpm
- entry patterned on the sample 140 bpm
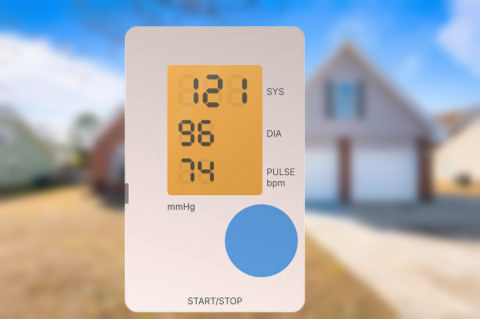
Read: 74 bpm
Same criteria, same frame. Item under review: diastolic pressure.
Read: 96 mmHg
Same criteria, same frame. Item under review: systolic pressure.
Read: 121 mmHg
